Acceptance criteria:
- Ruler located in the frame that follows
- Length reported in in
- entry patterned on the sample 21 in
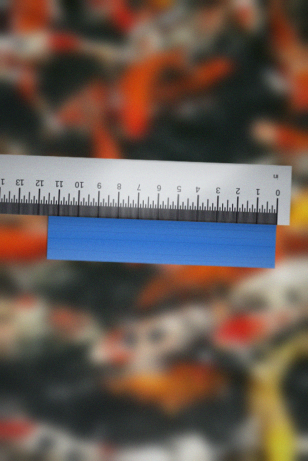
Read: 11.5 in
